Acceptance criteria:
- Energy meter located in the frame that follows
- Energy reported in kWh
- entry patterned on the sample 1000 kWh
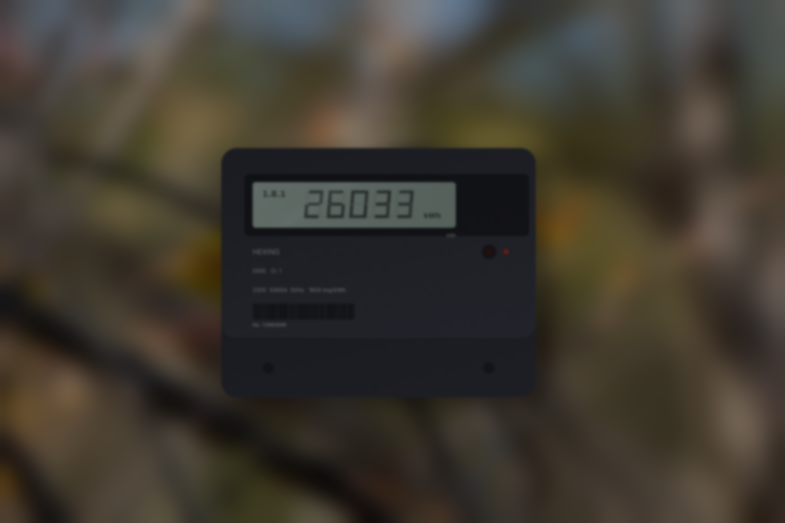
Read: 26033 kWh
